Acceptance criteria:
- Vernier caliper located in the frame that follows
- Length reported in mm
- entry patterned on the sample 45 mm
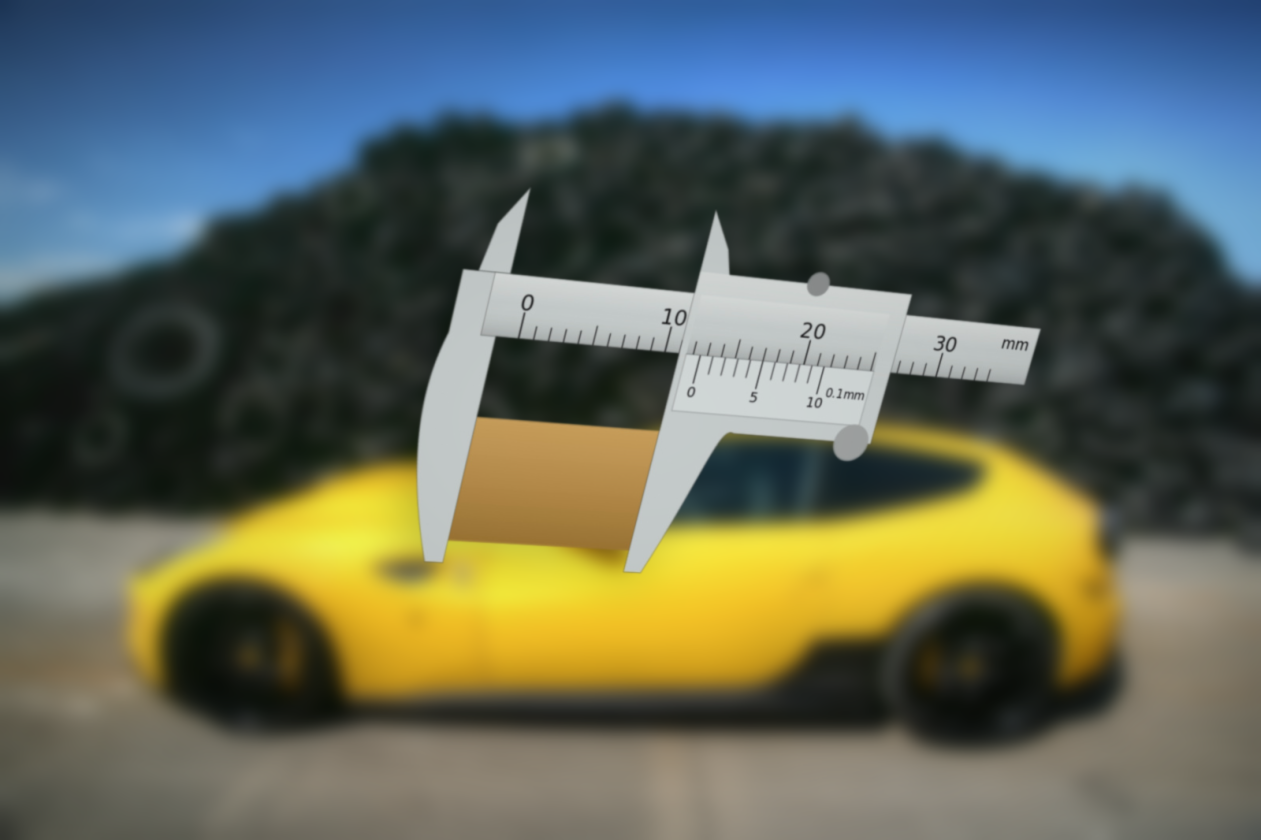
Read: 12.5 mm
